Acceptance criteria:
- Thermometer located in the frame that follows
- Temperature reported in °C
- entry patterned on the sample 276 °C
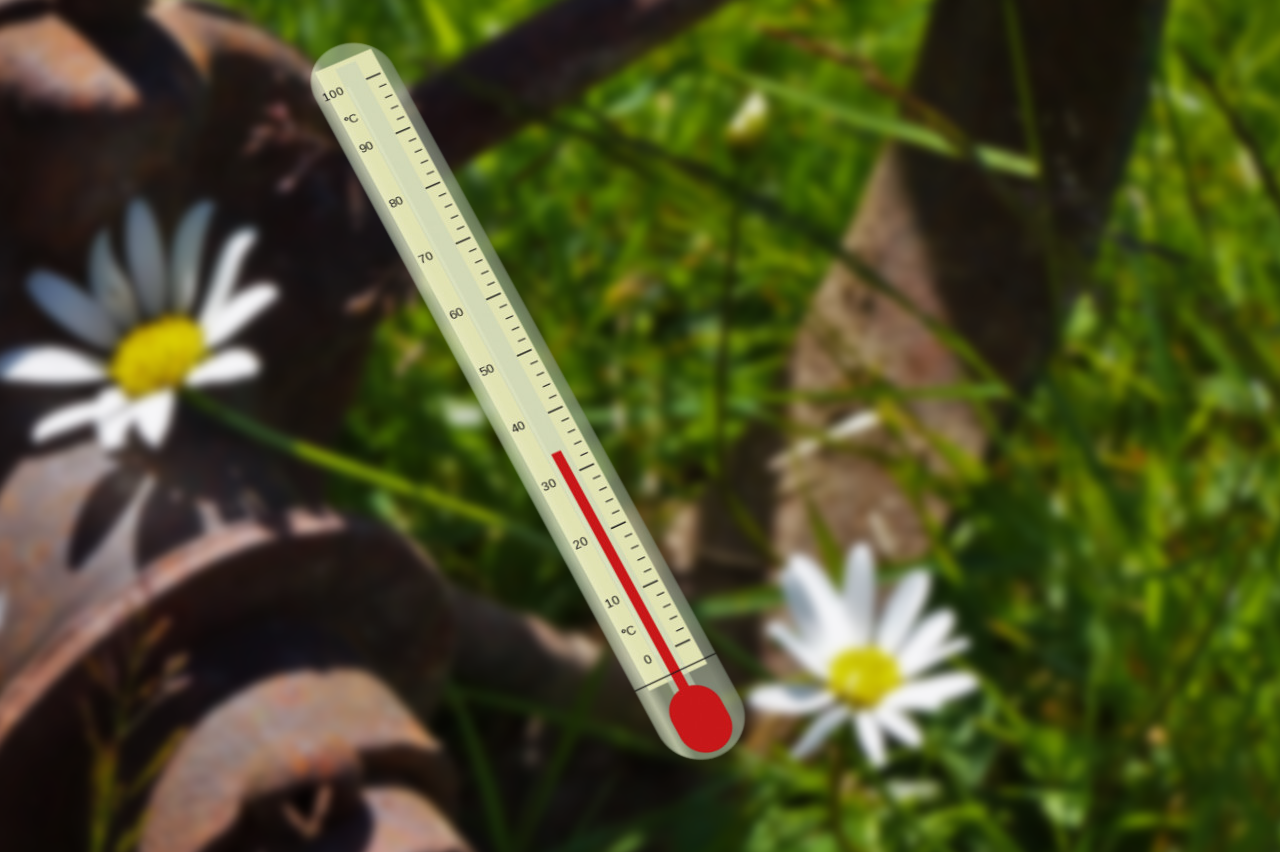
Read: 34 °C
